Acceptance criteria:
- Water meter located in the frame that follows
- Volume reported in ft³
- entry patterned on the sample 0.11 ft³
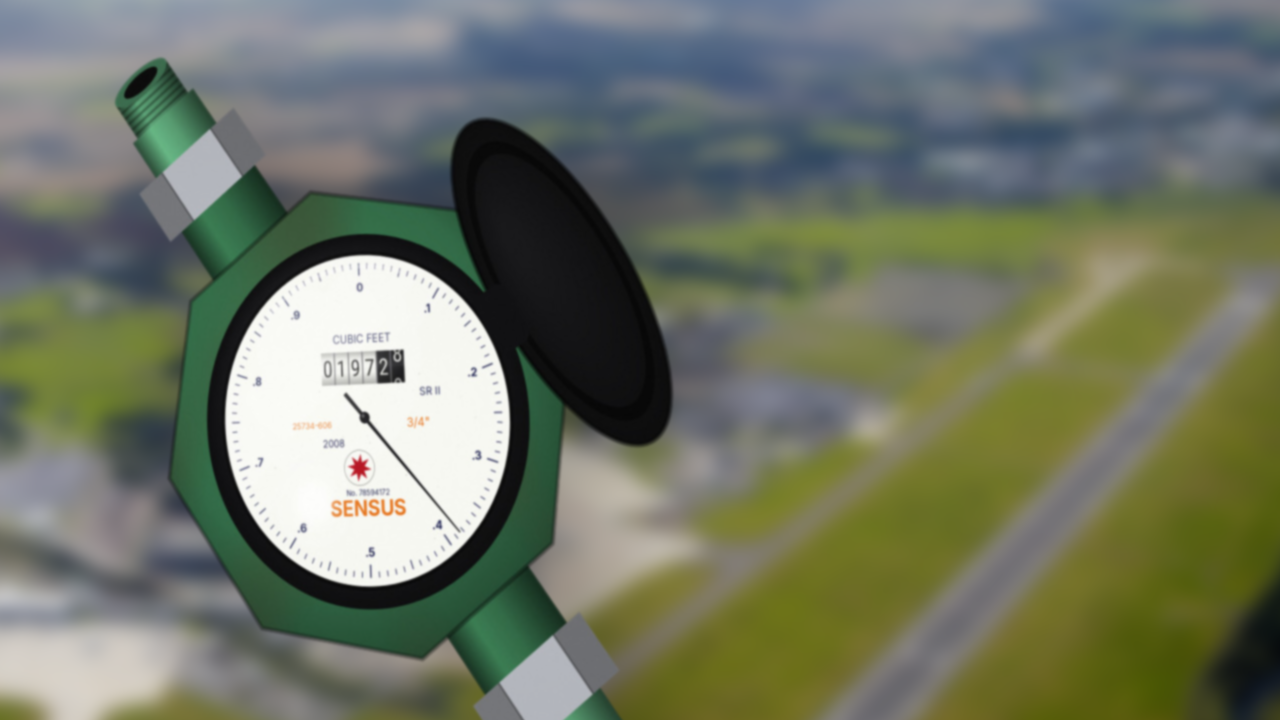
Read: 19728.38 ft³
